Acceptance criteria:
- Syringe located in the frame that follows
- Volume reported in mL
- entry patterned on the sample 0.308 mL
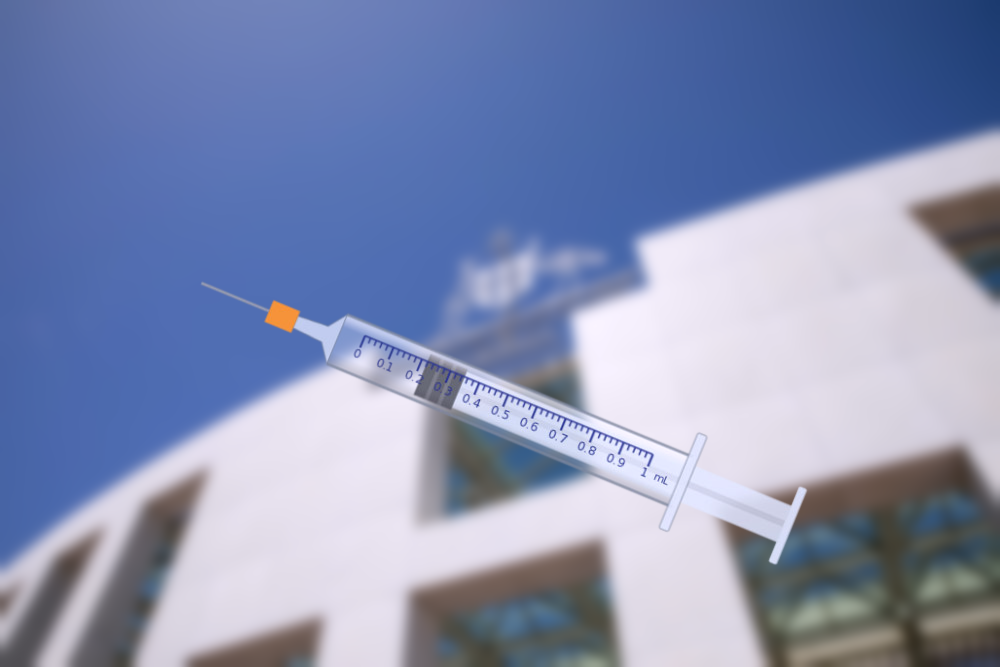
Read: 0.22 mL
